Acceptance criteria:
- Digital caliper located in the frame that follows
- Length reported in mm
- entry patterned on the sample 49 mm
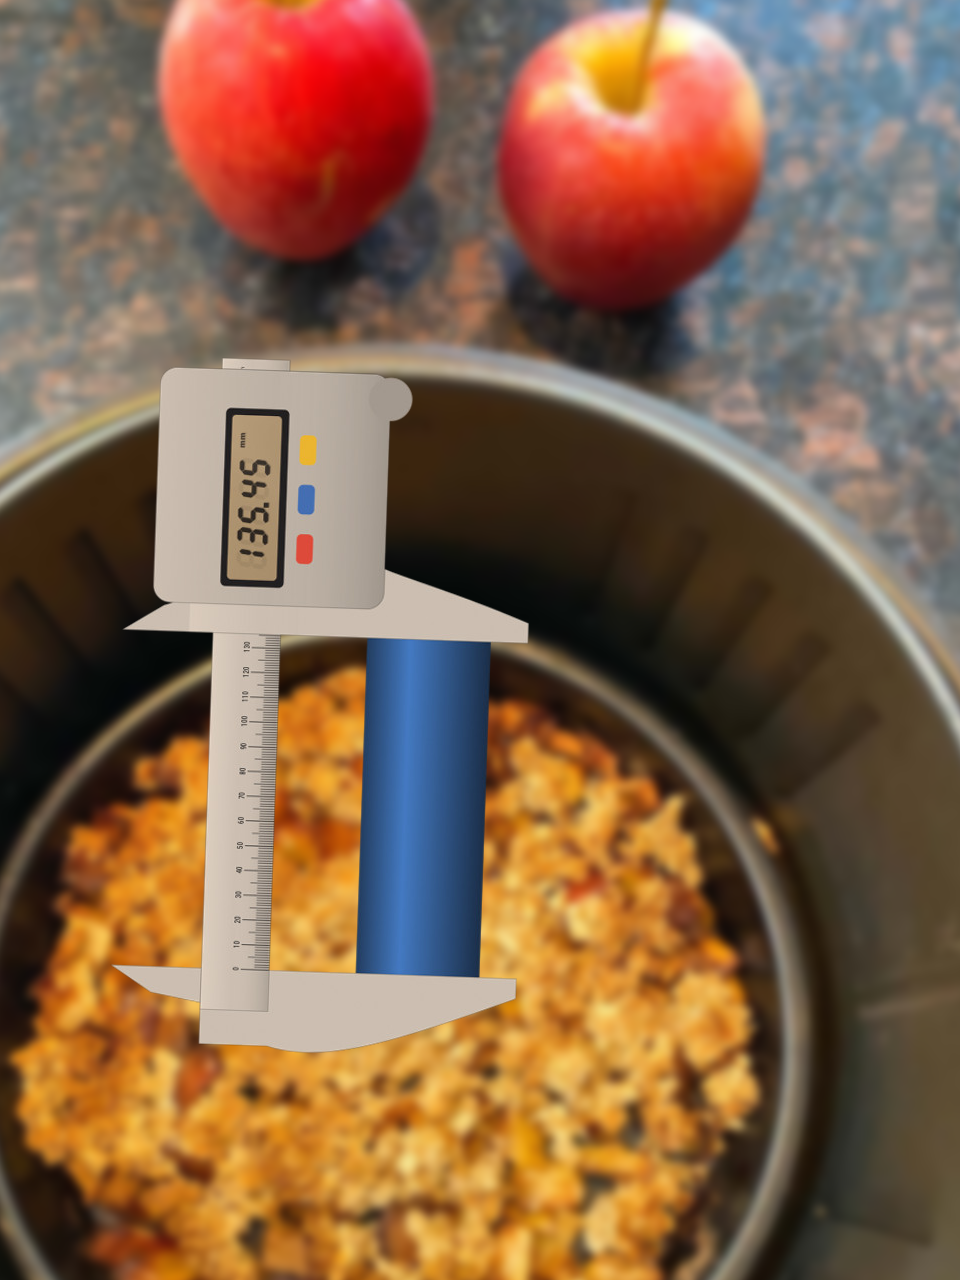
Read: 135.45 mm
